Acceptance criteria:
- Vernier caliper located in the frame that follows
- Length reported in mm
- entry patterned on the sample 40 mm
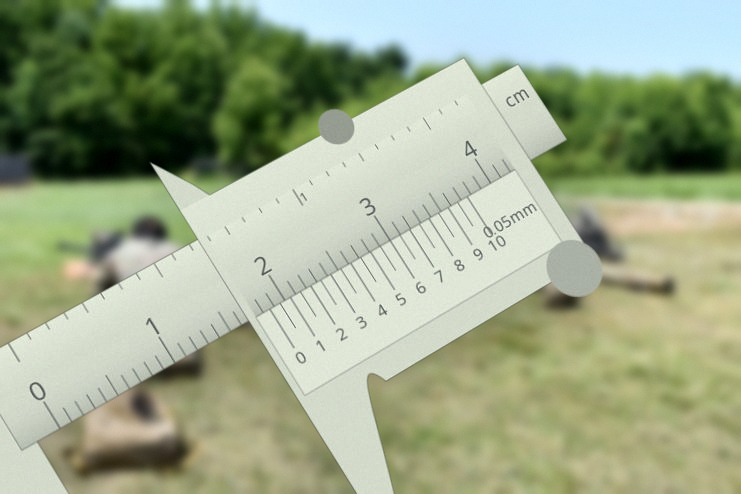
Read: 18.6 mm
